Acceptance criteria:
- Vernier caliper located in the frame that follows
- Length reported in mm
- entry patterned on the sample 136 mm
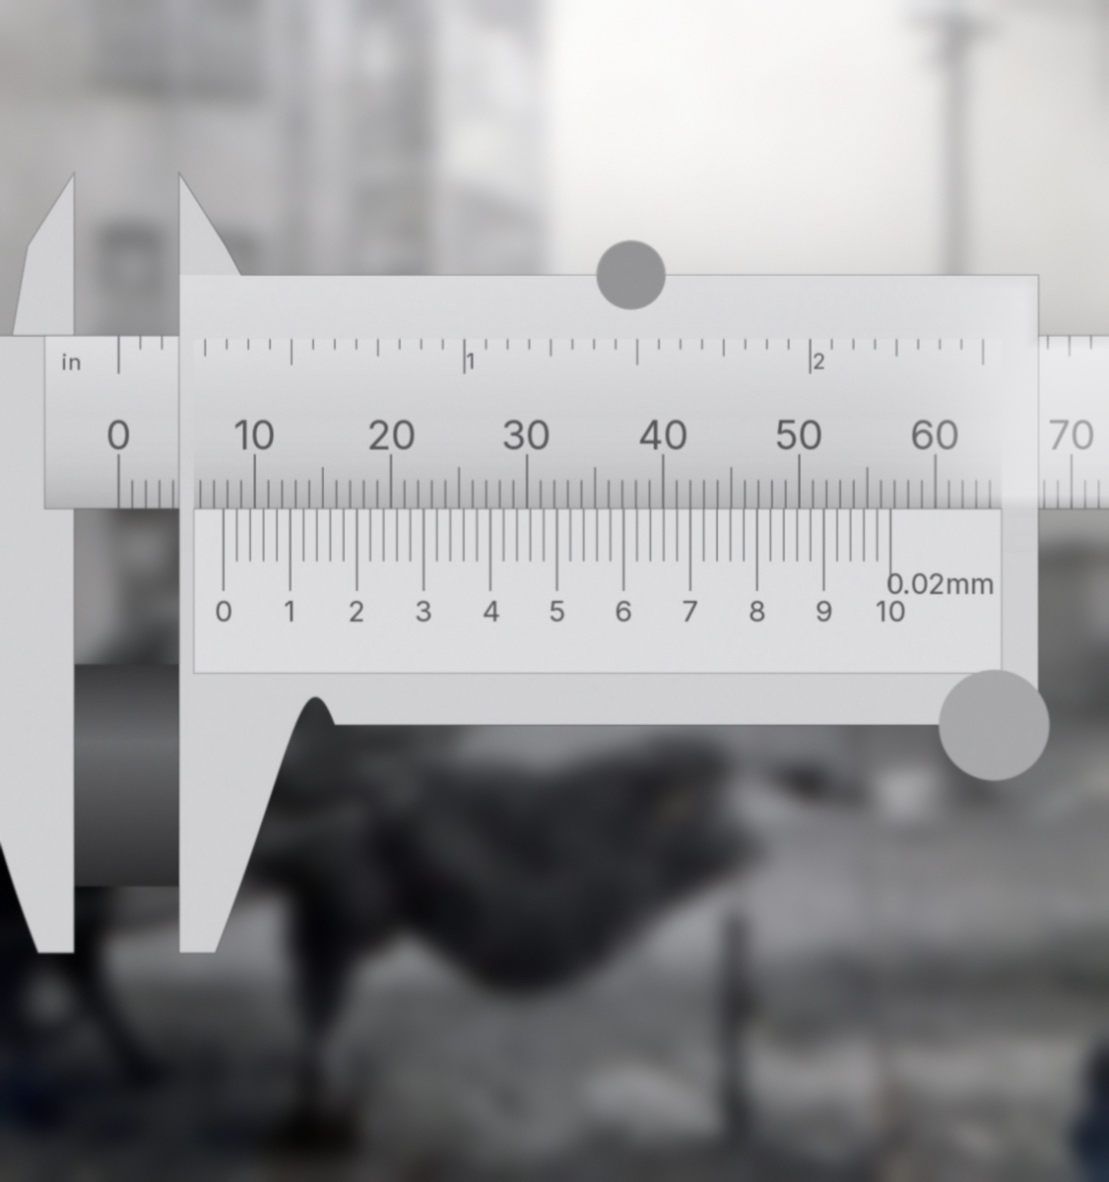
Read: 7.7 mm
